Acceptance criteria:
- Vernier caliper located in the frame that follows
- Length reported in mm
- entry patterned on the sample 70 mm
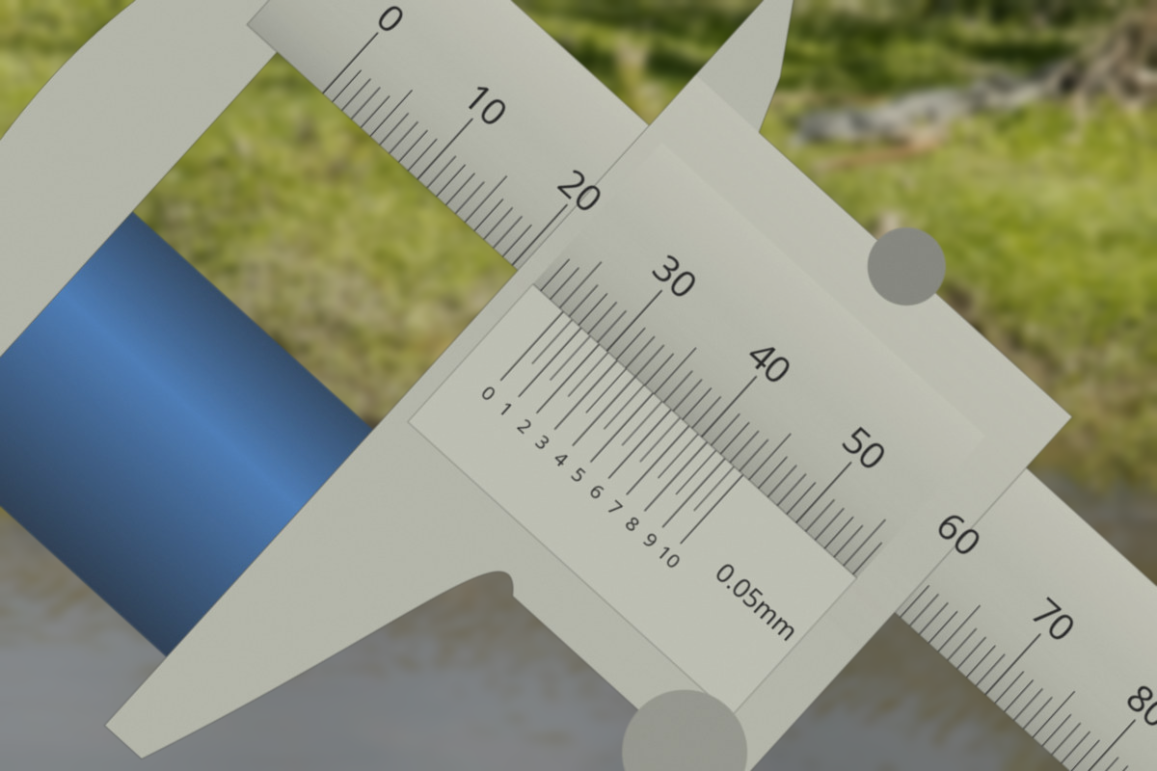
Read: 25.4 mm
